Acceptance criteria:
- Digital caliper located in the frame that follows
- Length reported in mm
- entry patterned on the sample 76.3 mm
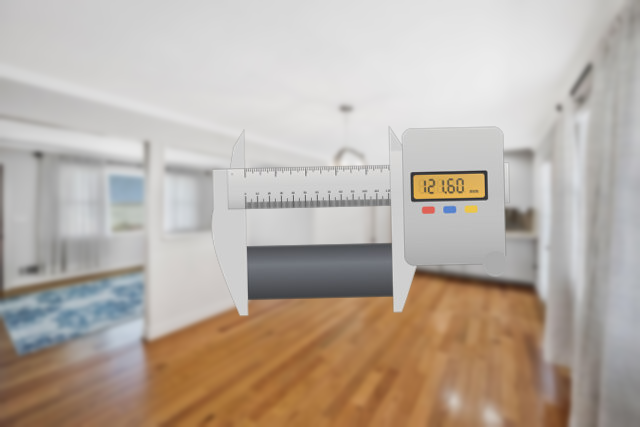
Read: 121.60 mm
